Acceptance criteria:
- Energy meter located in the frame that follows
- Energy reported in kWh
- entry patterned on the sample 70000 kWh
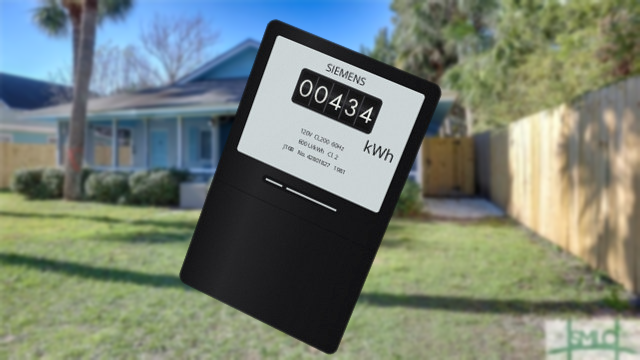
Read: 434 kWh
